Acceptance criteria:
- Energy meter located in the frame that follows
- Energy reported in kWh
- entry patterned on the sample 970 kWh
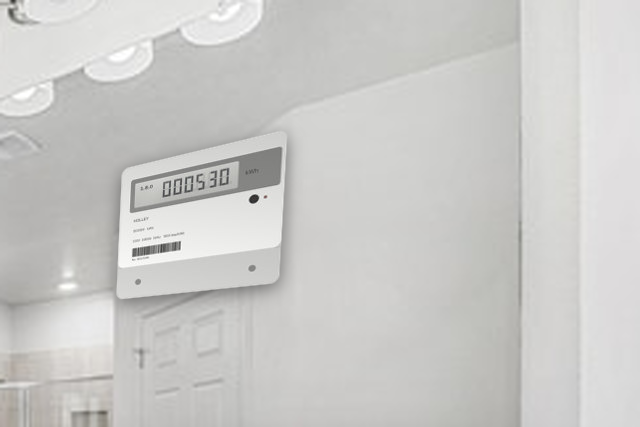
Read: 530 kWh
